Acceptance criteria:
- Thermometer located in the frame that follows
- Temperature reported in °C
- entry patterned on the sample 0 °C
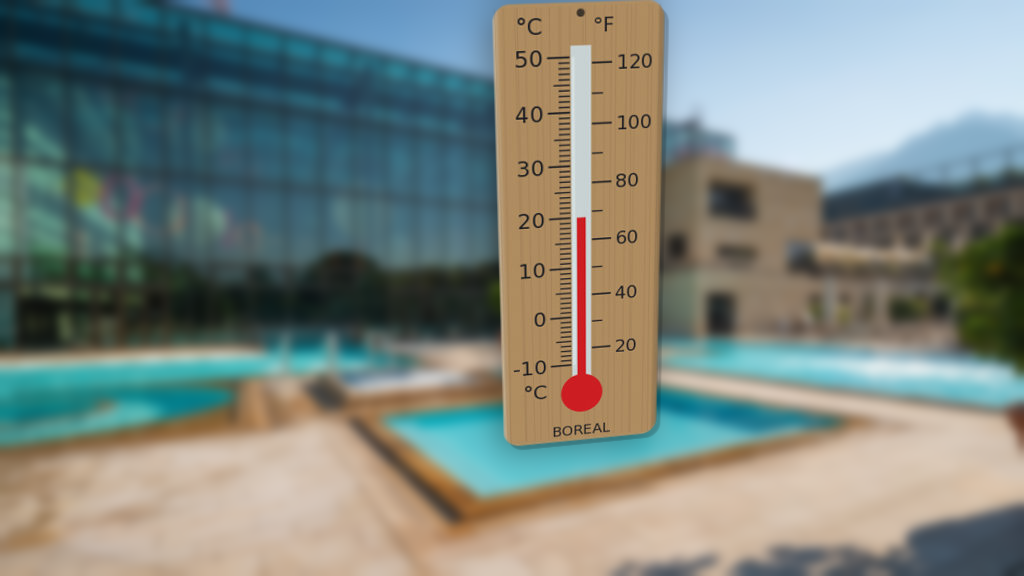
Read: 20 °C
